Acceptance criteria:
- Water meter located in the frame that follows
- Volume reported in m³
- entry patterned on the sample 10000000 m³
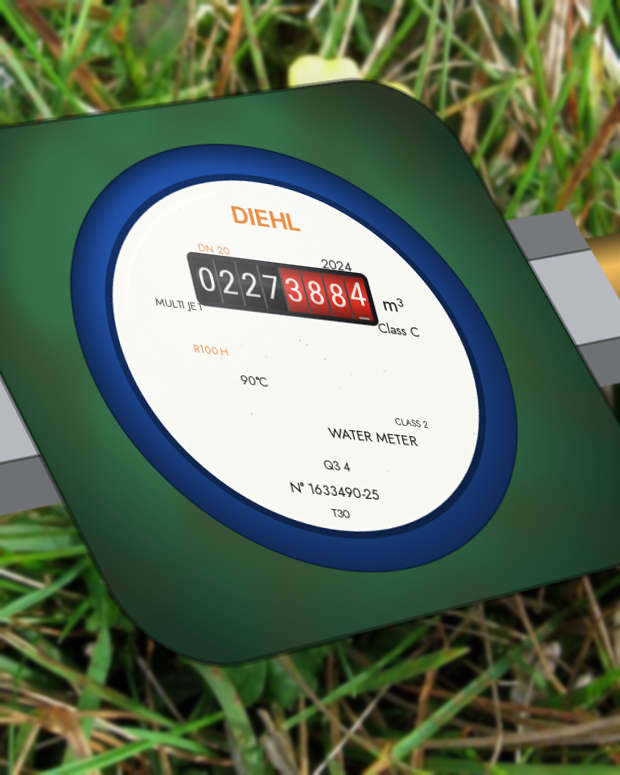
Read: 227.3884 m³
